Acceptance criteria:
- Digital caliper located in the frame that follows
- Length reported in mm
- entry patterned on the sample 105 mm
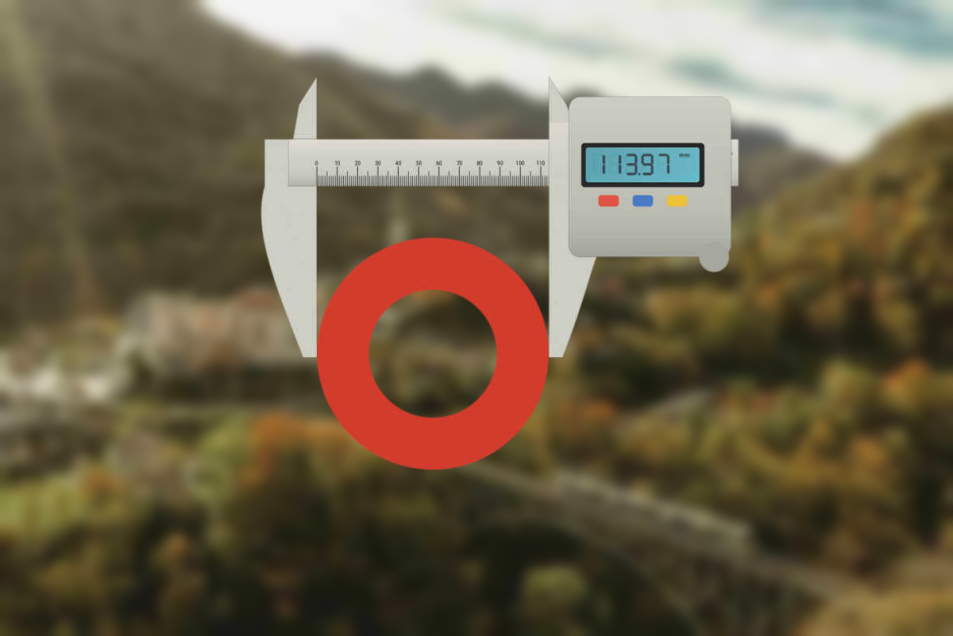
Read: 113.97 mm
